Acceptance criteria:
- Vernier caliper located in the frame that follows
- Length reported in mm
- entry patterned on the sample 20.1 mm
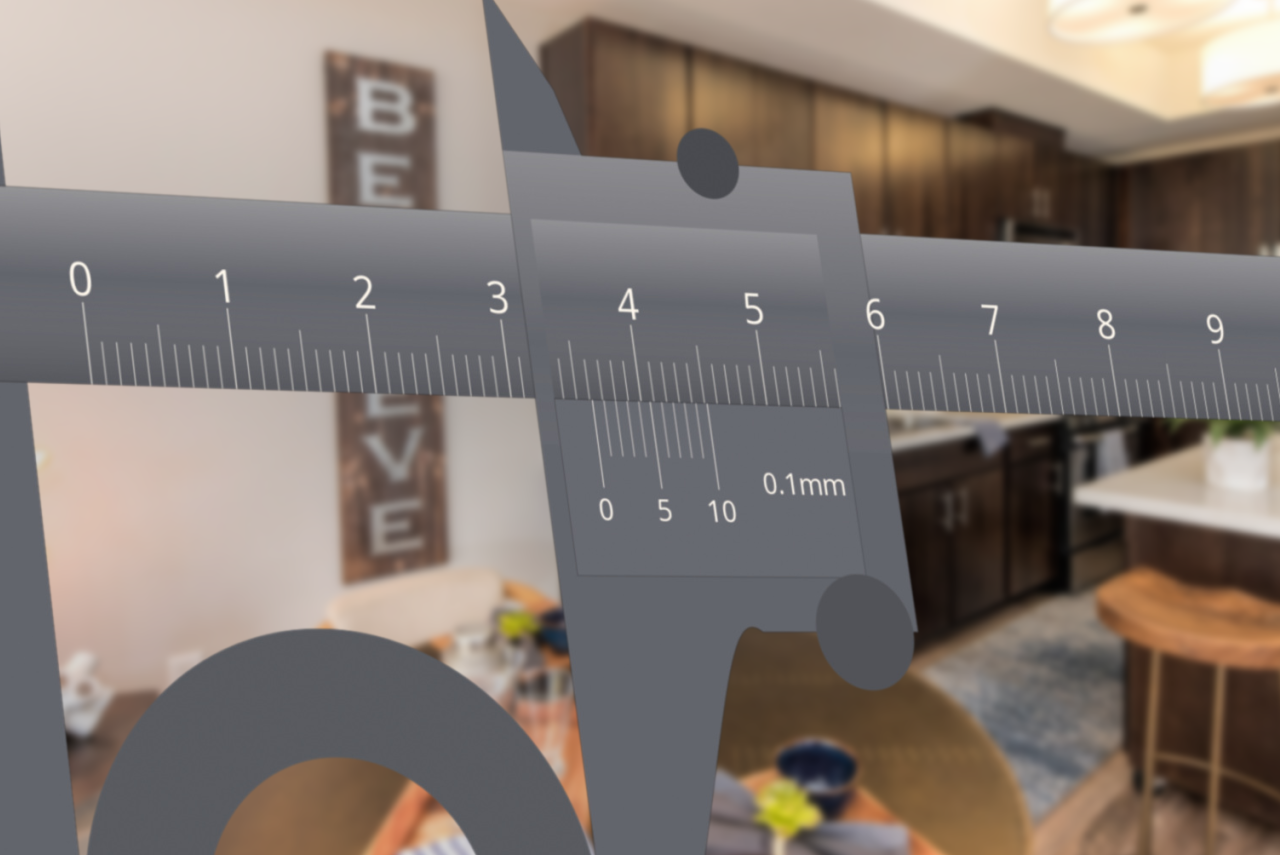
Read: 36.2 mm
